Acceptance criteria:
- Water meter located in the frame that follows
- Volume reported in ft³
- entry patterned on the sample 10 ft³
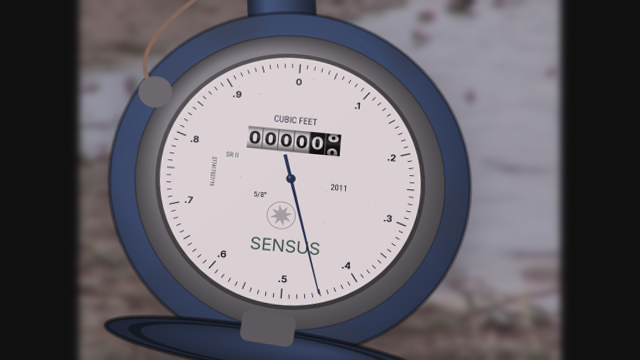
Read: 8.45 ft³
